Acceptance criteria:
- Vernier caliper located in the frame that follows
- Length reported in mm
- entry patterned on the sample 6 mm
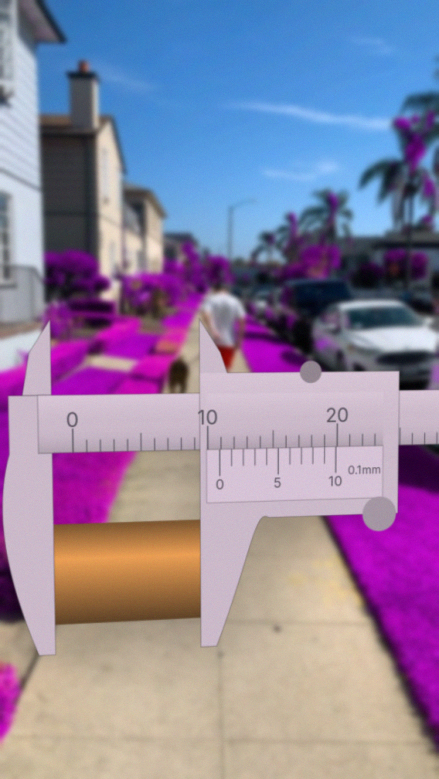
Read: 10.9 mm
